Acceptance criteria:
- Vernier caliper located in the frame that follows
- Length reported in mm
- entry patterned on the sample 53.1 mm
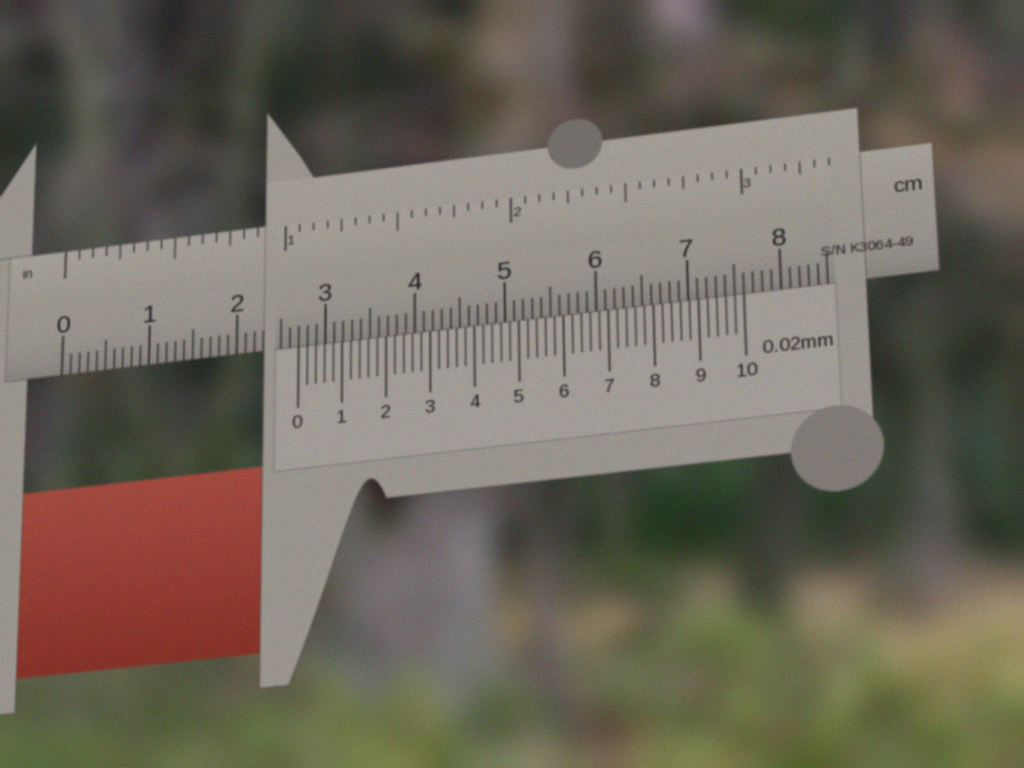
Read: 27.0 mm
